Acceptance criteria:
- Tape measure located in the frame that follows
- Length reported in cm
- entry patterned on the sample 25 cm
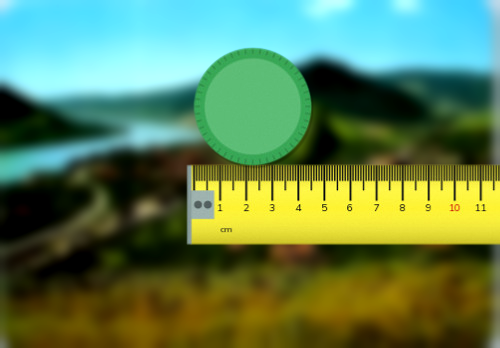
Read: 4.5 cm
